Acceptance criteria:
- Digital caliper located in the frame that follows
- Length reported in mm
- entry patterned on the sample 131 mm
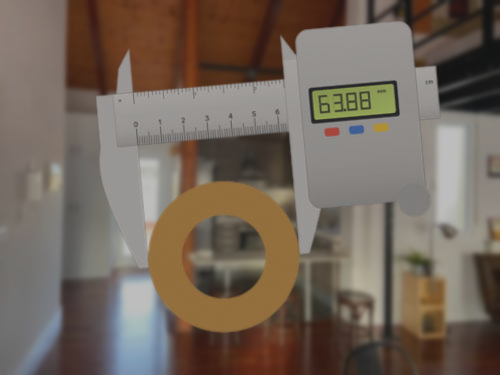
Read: 63.88 mm
